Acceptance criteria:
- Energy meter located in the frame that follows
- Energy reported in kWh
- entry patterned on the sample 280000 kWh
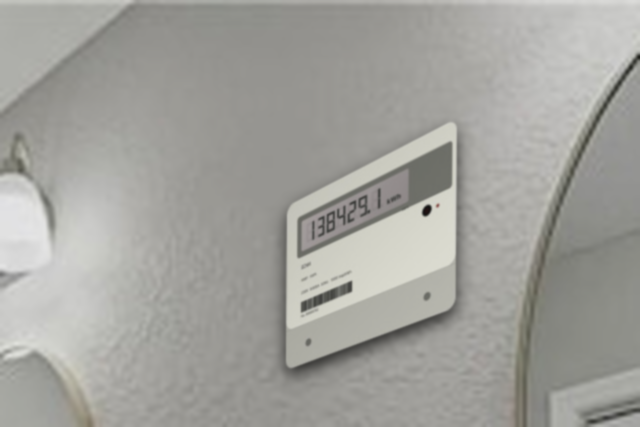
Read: 138429.1 kWh
